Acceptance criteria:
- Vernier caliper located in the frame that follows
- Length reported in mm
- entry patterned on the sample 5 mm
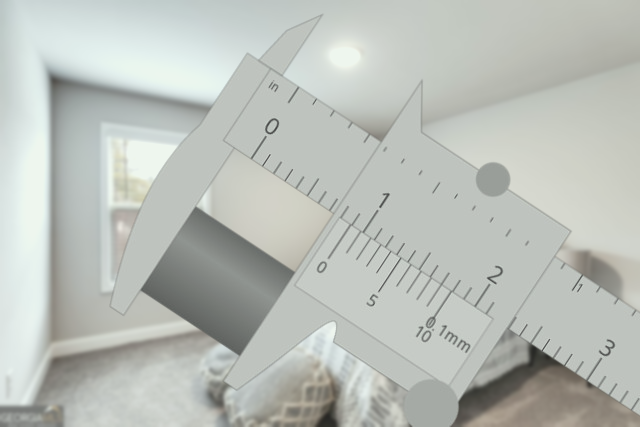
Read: 8.9 mm
